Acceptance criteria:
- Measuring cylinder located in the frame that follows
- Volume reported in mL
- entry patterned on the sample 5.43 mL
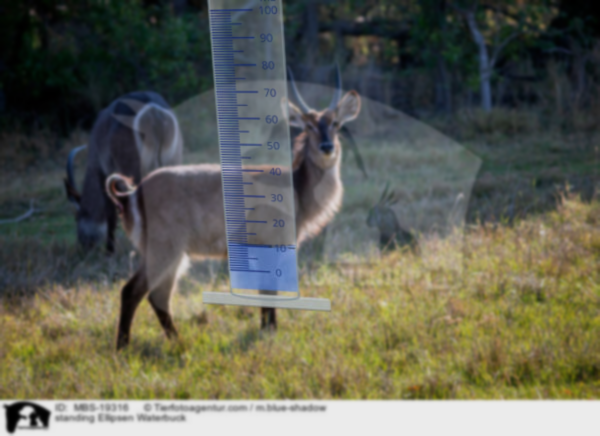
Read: 10 mL
